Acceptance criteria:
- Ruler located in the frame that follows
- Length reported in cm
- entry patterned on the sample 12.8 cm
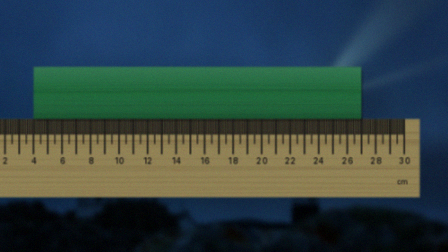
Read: 23 cm
